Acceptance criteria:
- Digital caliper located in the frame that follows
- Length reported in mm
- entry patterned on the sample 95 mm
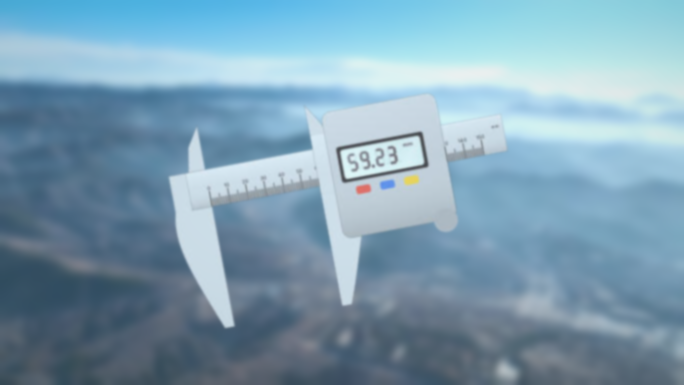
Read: 59.23 mm
